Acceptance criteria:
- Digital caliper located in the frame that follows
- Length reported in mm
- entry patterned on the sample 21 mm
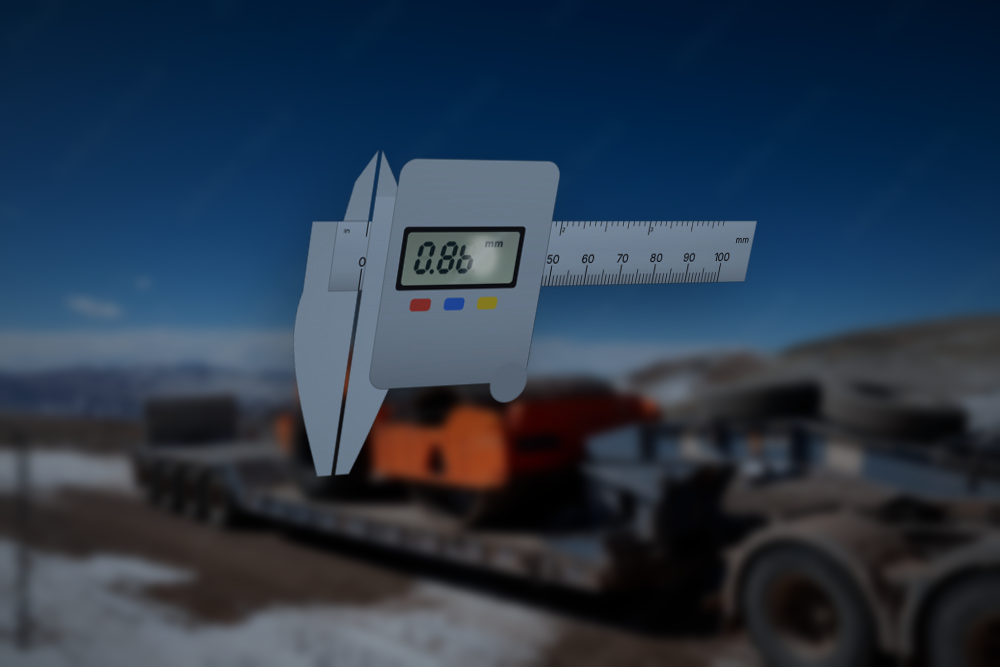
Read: 0.86 mm
